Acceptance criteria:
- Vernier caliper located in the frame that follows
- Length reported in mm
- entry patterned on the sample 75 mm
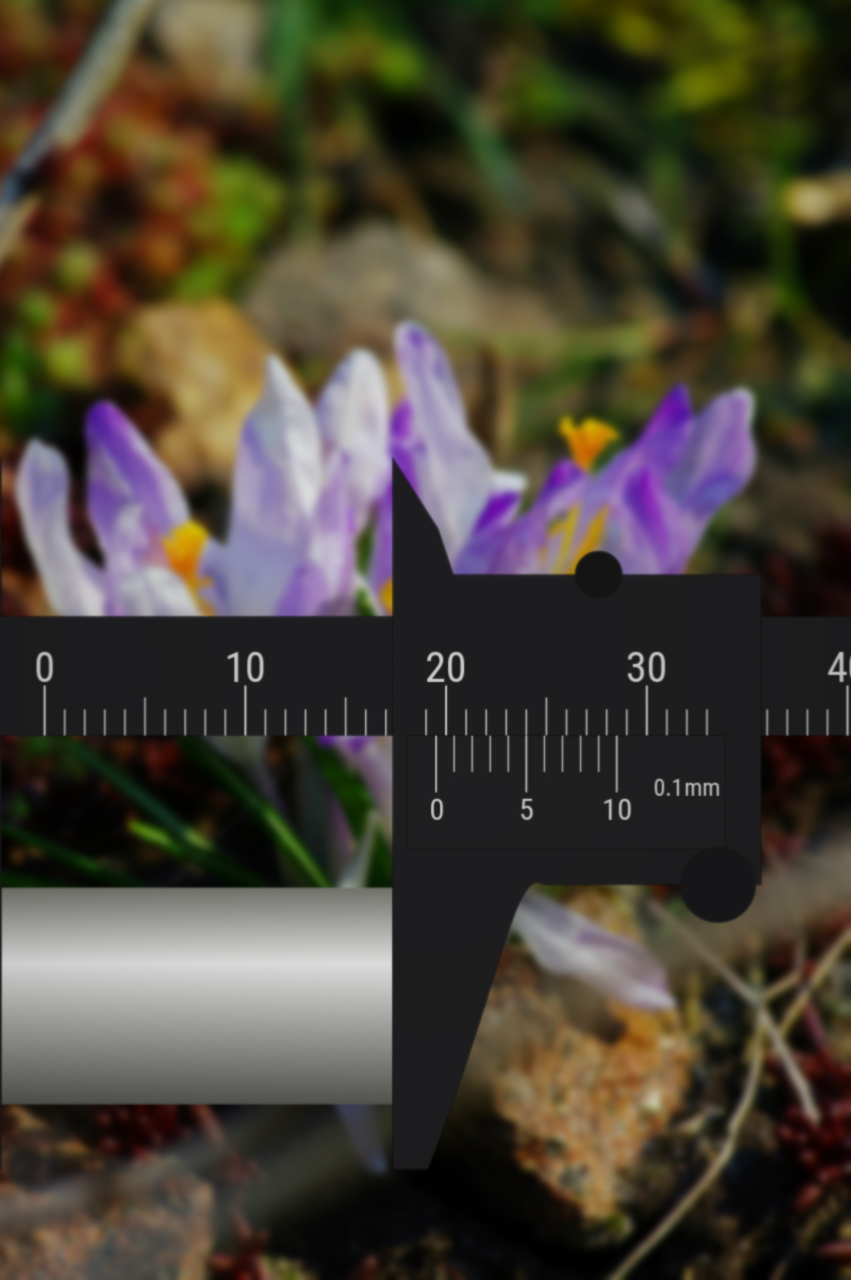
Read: 19.5 mm
